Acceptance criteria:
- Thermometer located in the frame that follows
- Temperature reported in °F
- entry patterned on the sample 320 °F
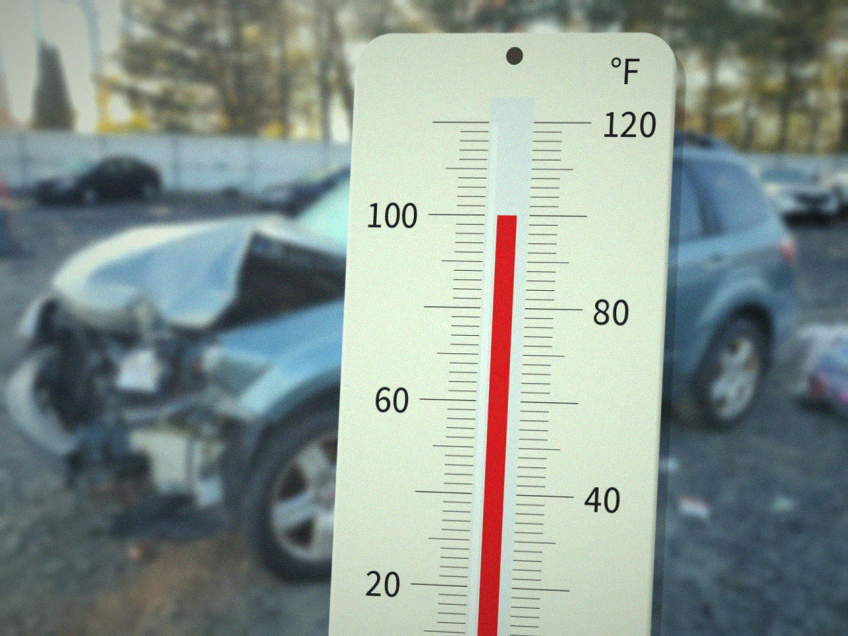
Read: 100 °F
